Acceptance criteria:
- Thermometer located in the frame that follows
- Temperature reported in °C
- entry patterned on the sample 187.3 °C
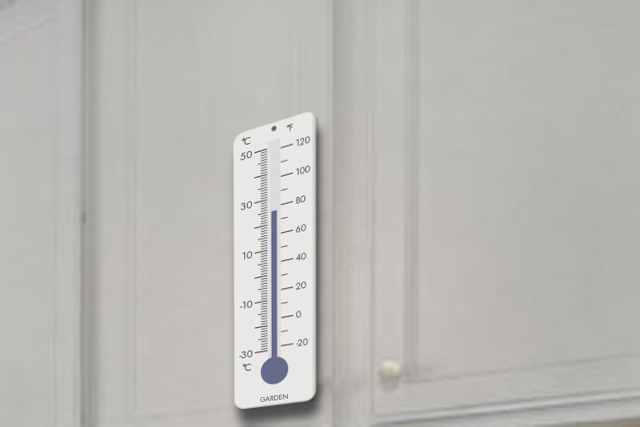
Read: 25 °C
